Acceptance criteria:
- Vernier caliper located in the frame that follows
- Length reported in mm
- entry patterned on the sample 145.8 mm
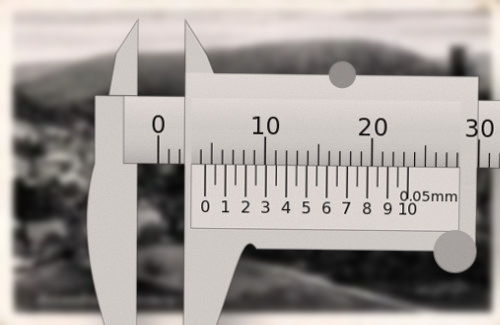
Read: 4.4 mm
